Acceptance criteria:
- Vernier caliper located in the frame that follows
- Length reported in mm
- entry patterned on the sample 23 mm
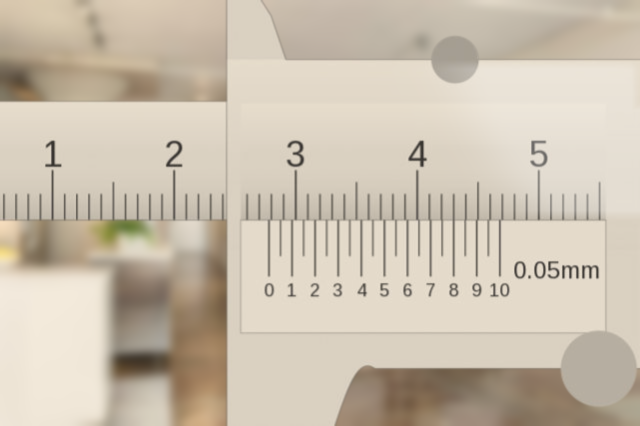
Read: 27.8 mm
